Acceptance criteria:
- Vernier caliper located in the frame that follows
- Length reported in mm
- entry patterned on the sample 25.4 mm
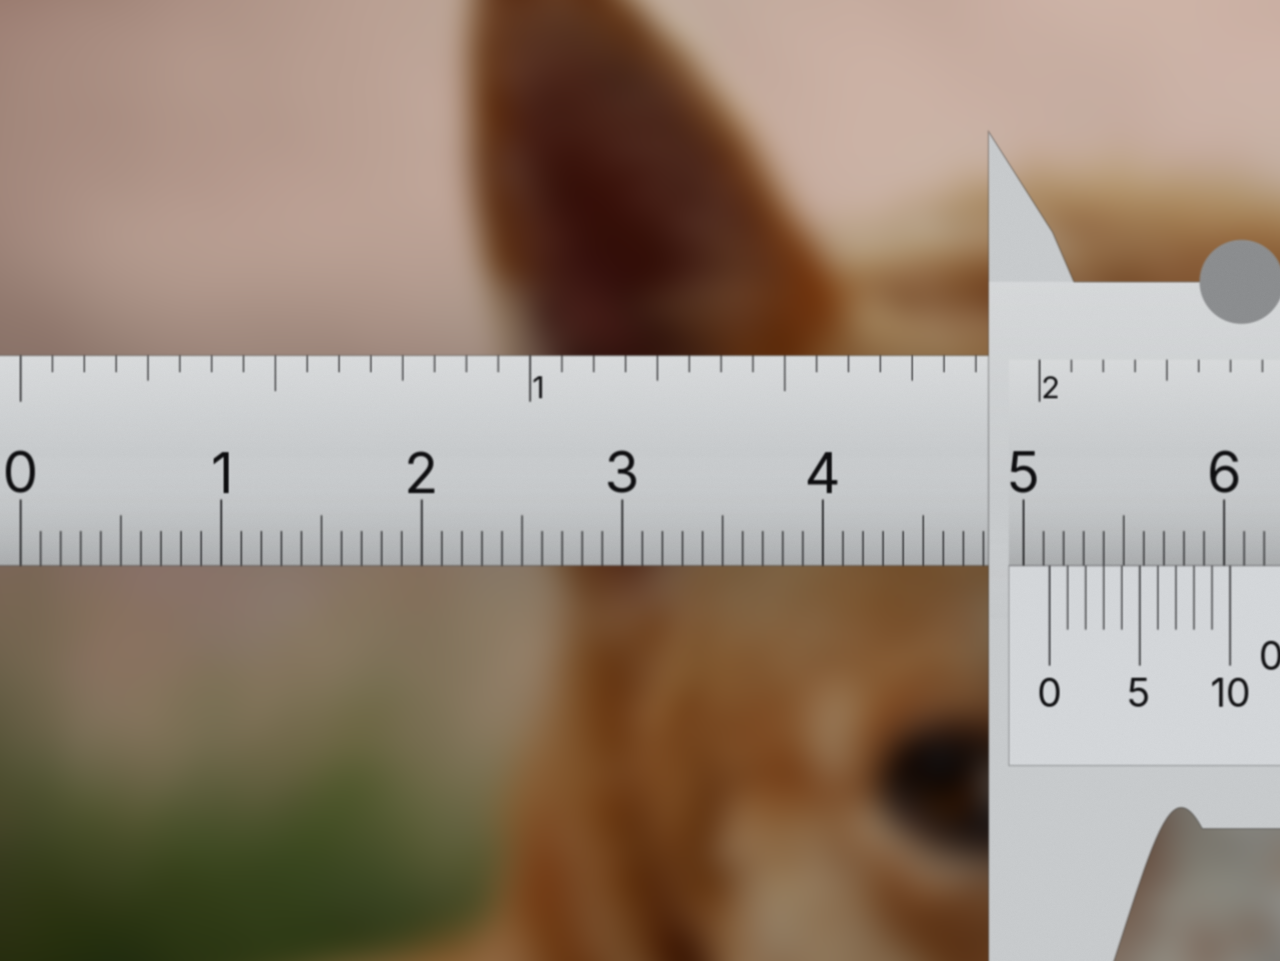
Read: 51.3 mm
